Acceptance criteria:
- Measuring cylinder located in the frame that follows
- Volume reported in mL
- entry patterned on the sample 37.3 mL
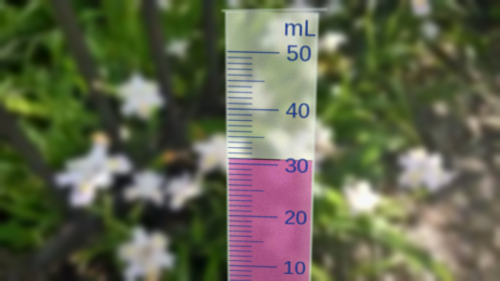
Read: 31 mL
